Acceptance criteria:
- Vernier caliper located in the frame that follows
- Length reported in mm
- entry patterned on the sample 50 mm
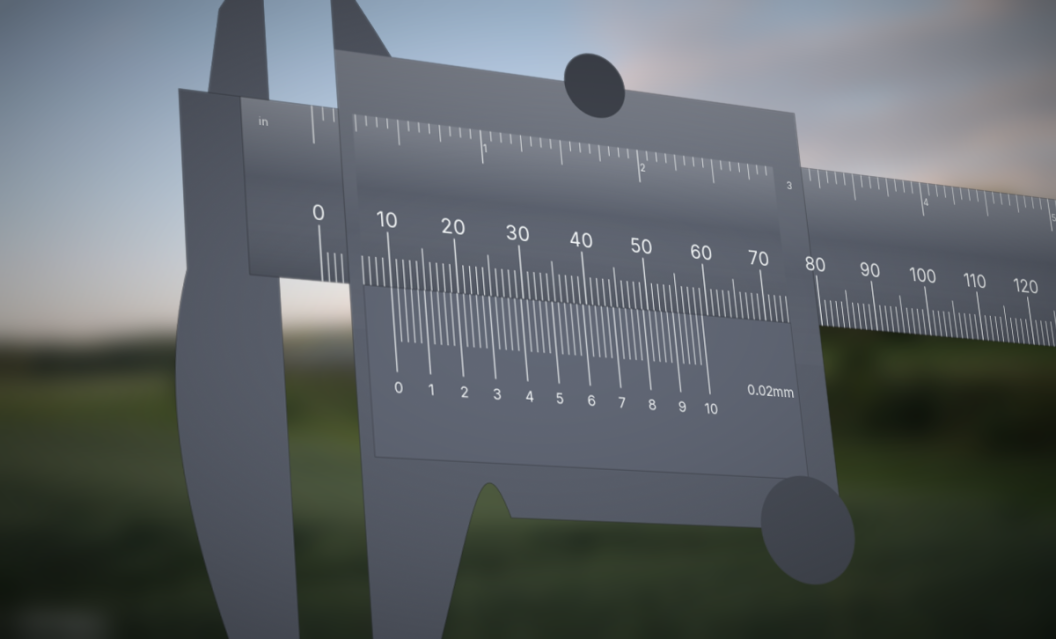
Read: 10.0 mm
